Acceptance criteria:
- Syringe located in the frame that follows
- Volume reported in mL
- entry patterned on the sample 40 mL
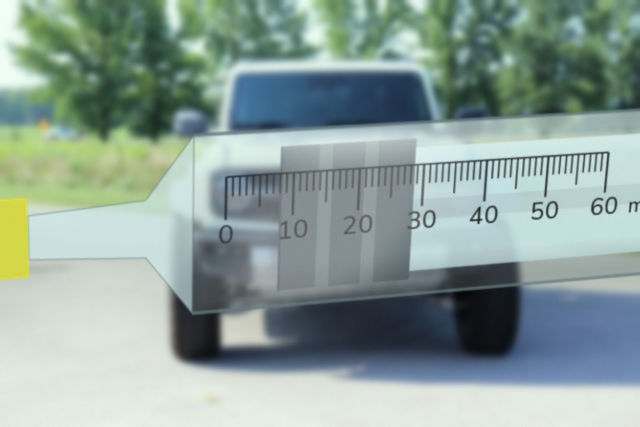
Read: 8 mL
